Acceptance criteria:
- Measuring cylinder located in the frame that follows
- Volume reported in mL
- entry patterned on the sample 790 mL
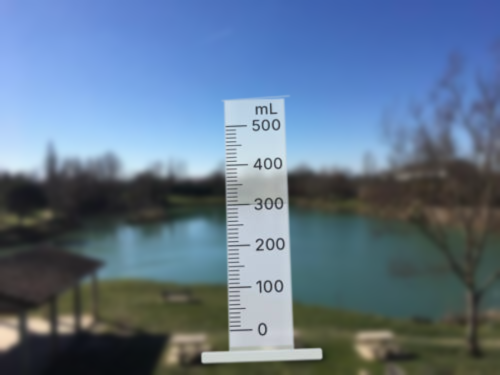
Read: 300 mL
